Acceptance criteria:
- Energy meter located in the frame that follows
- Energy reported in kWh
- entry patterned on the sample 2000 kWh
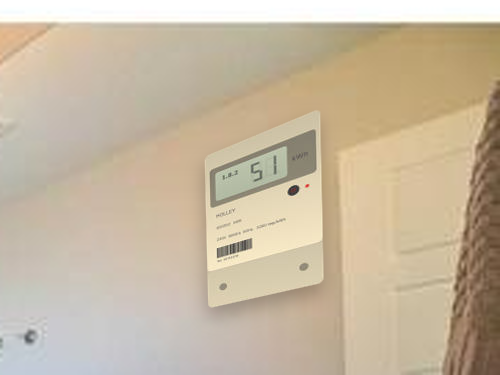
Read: 51 kWh
